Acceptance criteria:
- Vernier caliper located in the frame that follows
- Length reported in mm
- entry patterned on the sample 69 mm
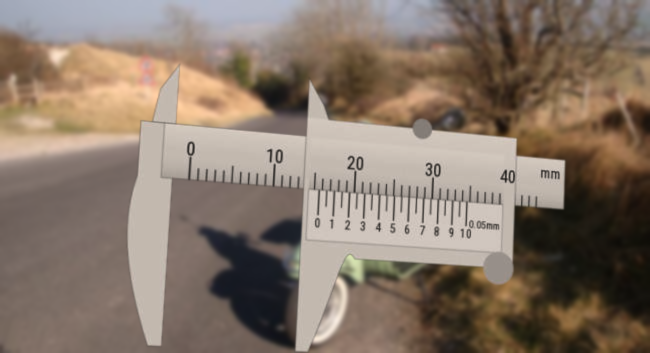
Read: 15.6 mm
